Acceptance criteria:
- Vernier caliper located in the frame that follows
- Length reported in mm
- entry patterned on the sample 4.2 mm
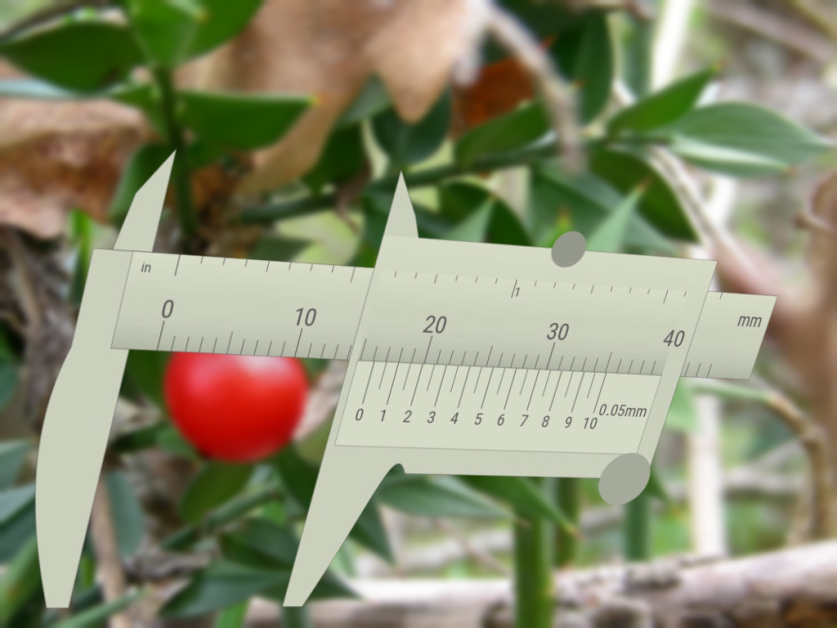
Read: 16.1 mm
